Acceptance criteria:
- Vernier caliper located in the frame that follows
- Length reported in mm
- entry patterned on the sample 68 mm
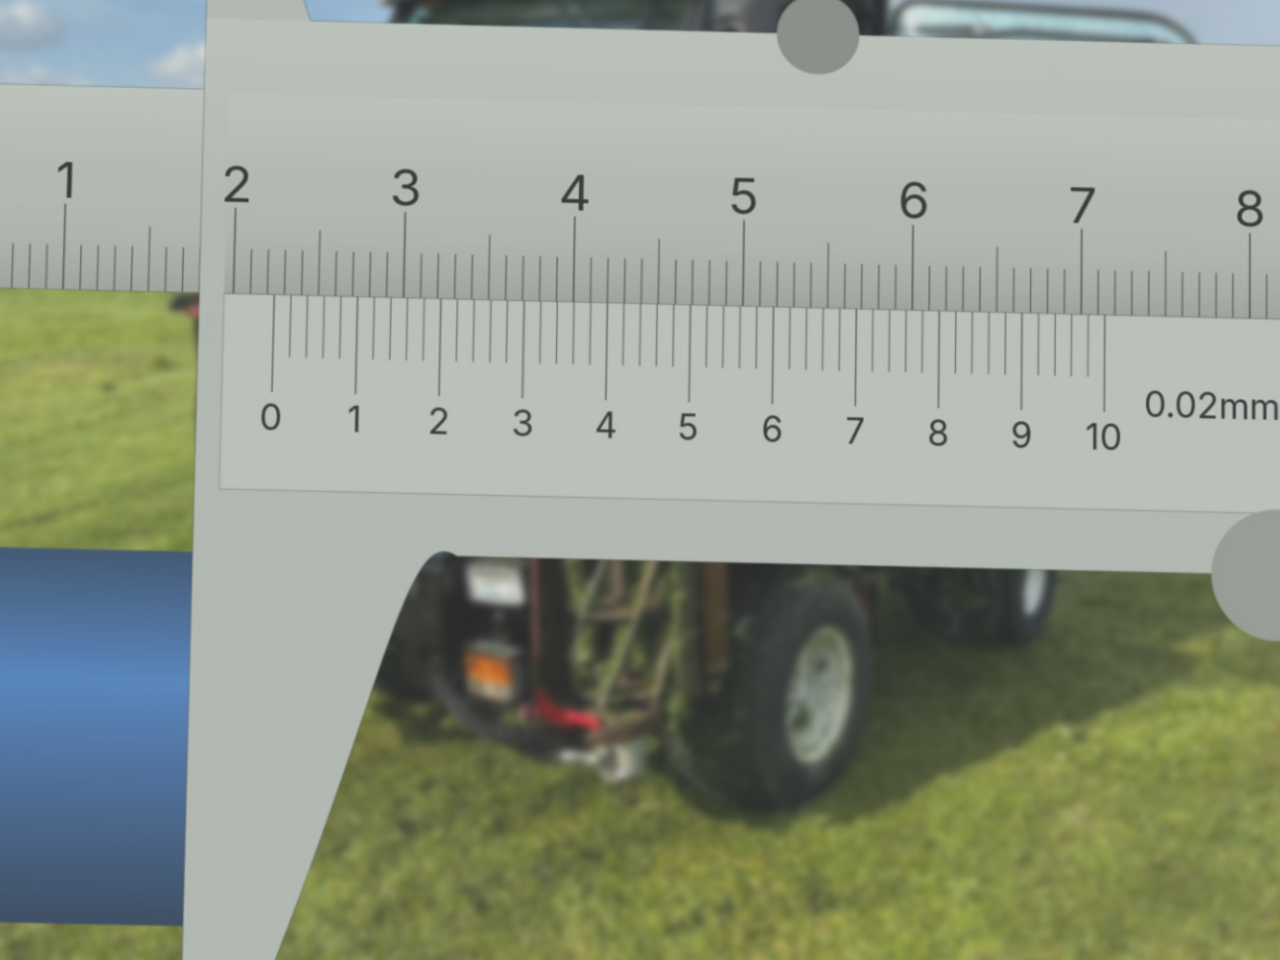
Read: 22.4 mm
